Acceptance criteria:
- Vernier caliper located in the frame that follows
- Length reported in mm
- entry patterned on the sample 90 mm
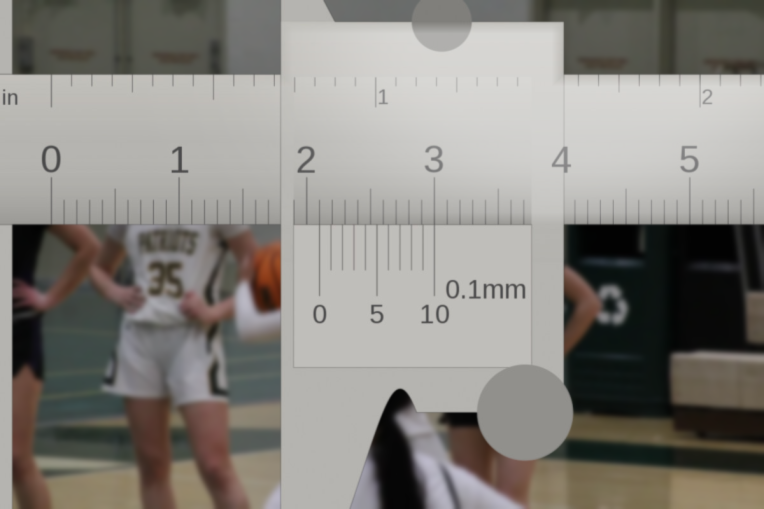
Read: 21.0 mm
